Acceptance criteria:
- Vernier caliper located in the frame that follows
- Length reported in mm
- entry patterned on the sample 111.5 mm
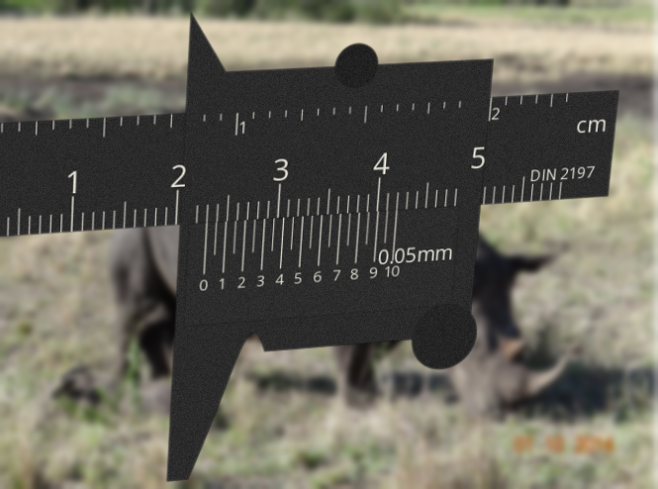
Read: 23.0 mm
